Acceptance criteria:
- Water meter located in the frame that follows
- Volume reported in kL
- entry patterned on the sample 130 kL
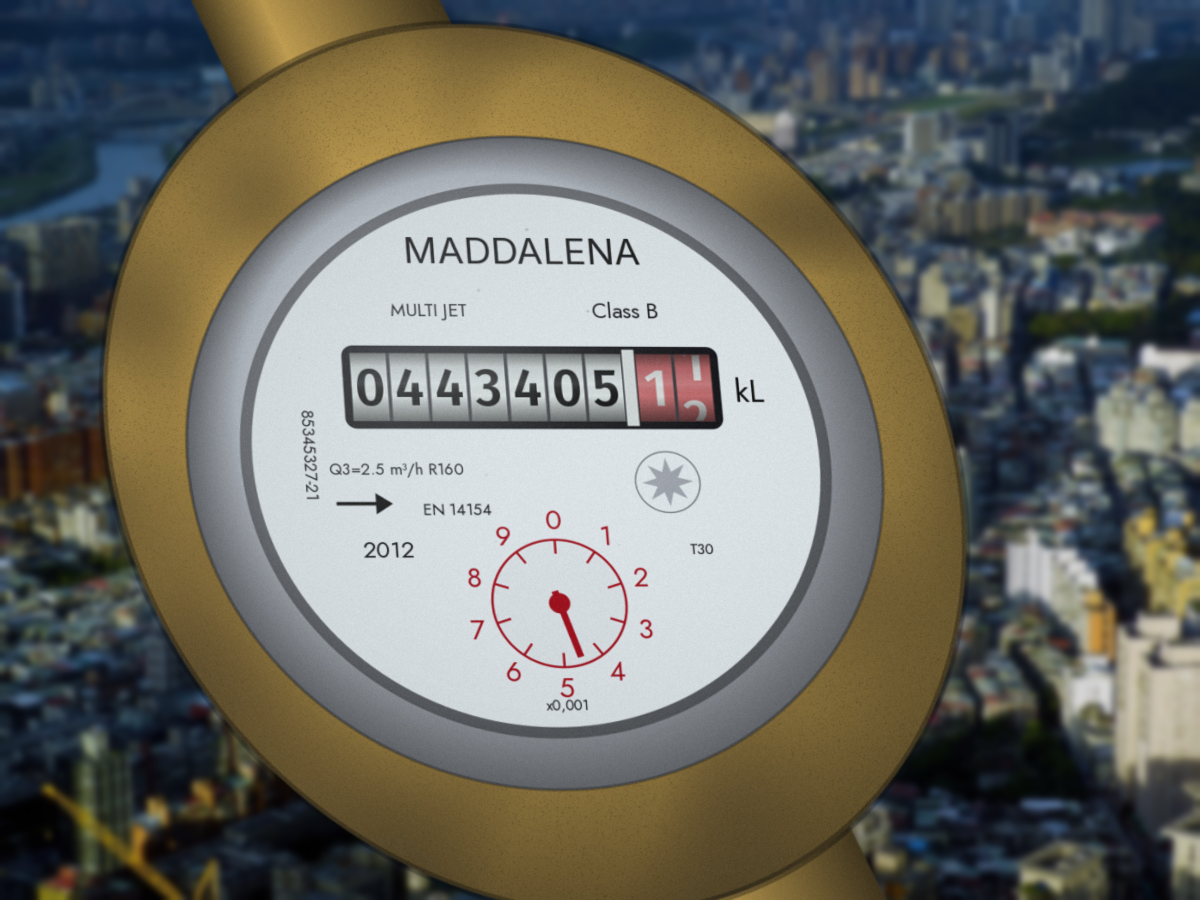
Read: 443405.114 kL
